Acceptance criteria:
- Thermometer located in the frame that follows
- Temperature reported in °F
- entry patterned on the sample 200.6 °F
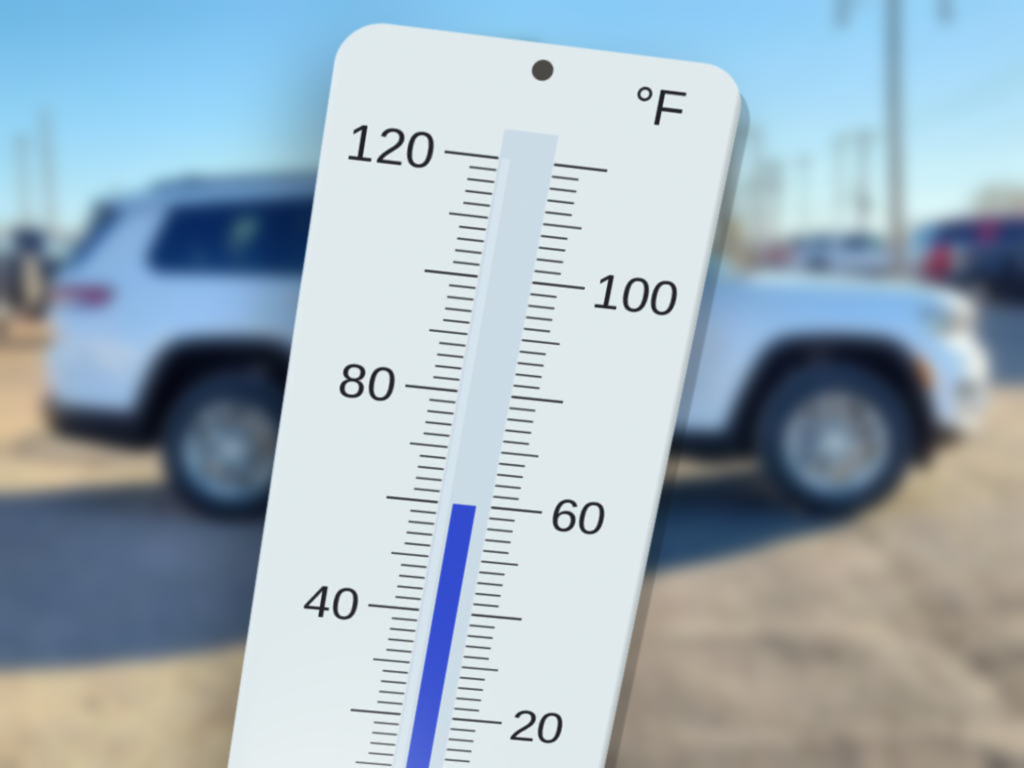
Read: 60 °F
